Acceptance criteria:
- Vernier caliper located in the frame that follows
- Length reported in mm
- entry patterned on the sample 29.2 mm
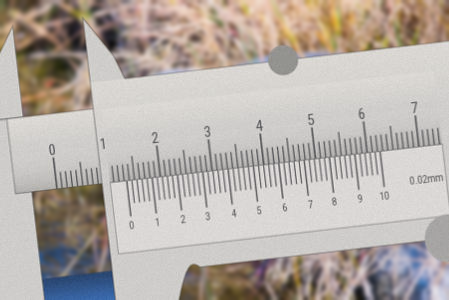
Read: 13.5 mm
